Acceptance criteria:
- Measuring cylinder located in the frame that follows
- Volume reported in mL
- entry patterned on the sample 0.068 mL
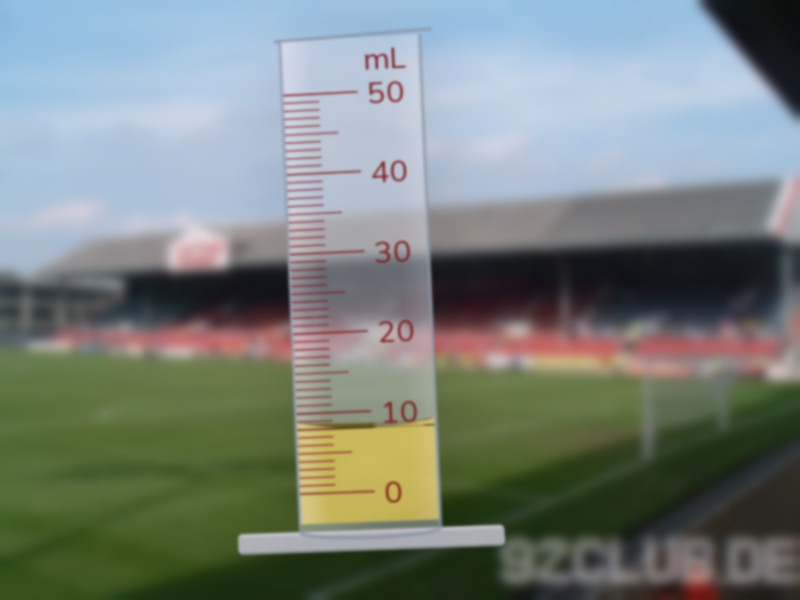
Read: 8 mL
